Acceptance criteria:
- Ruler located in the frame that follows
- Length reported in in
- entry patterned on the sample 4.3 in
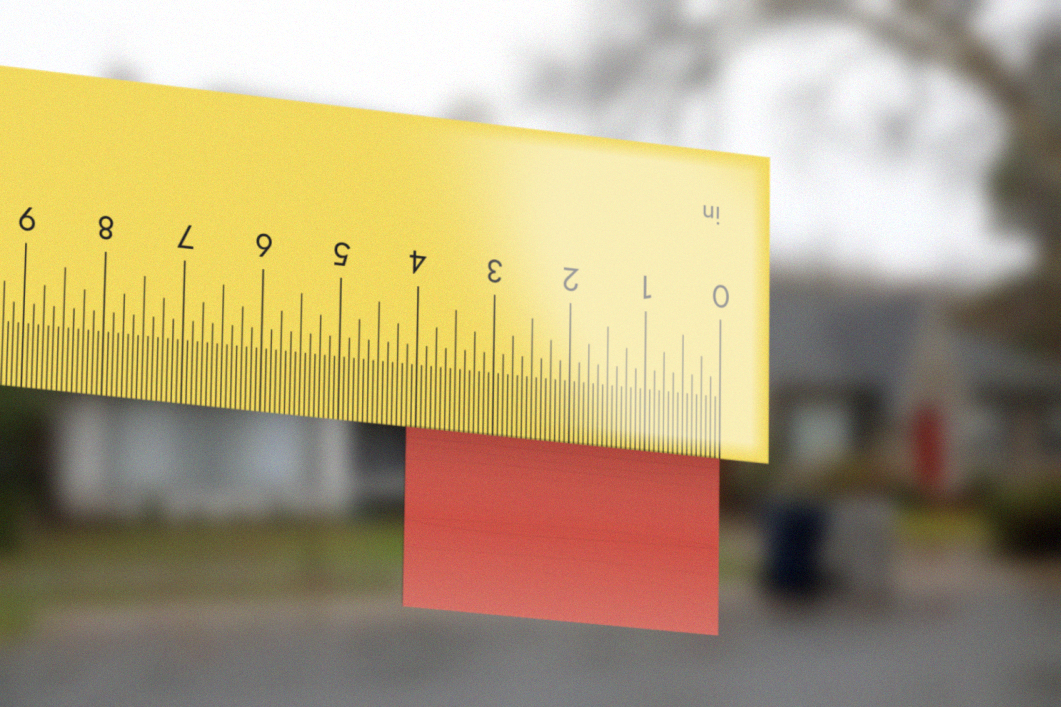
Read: 4.125 in
